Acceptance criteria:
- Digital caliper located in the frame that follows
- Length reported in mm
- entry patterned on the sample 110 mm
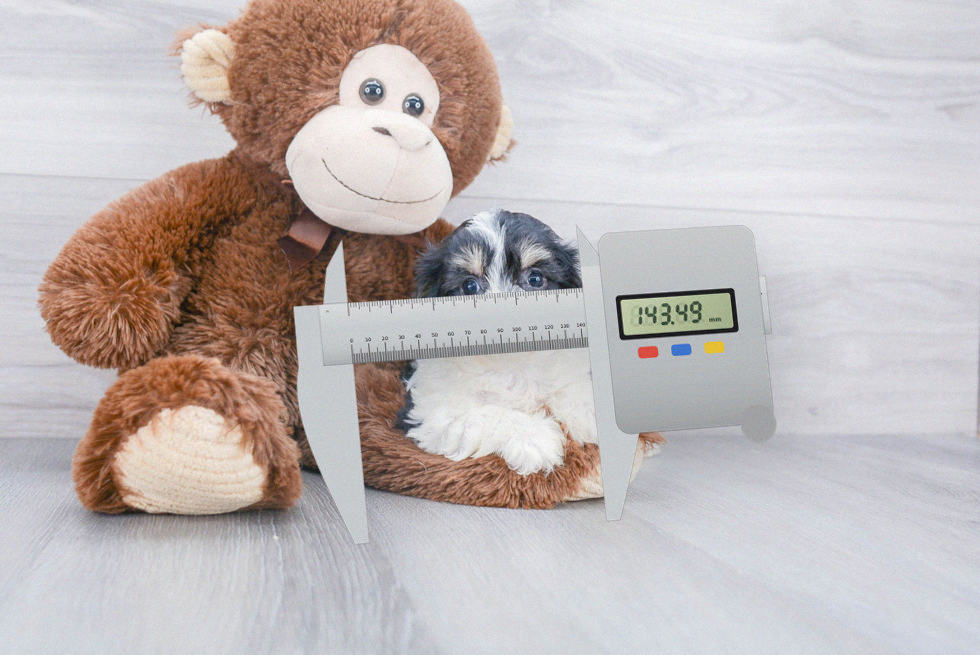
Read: 143.49 mm
